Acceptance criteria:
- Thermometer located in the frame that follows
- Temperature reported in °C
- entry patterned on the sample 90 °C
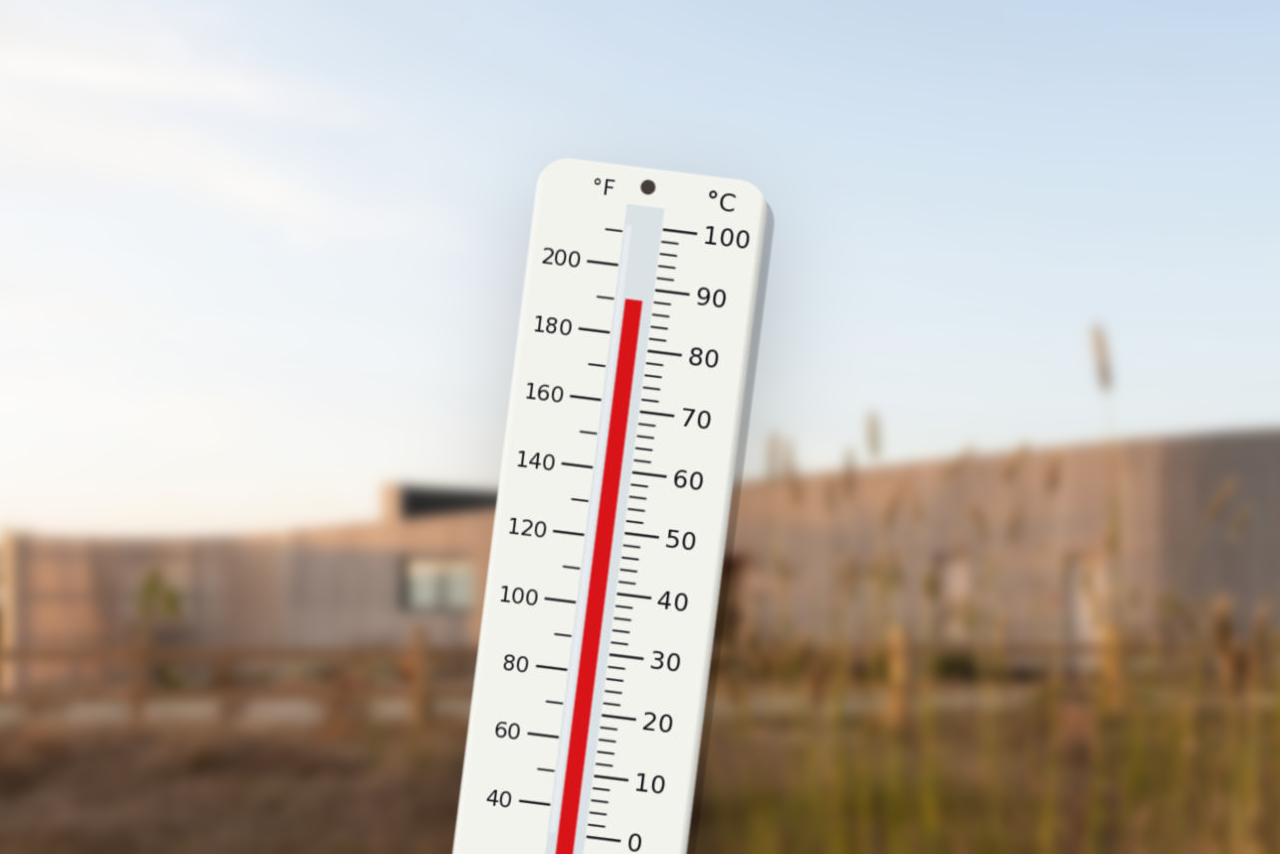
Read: 88 °C
